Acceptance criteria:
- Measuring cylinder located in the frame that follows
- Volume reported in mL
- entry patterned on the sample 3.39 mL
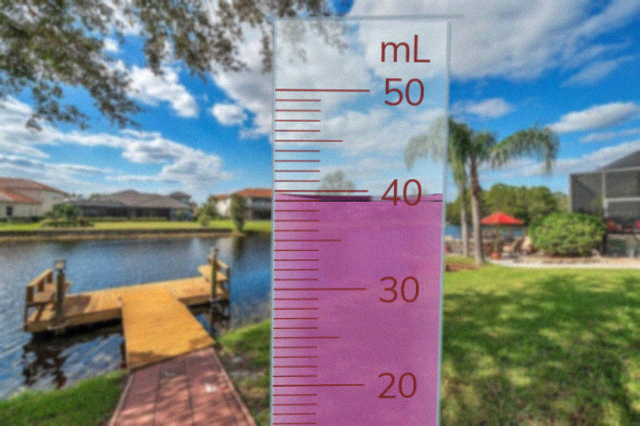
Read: 39 mL
